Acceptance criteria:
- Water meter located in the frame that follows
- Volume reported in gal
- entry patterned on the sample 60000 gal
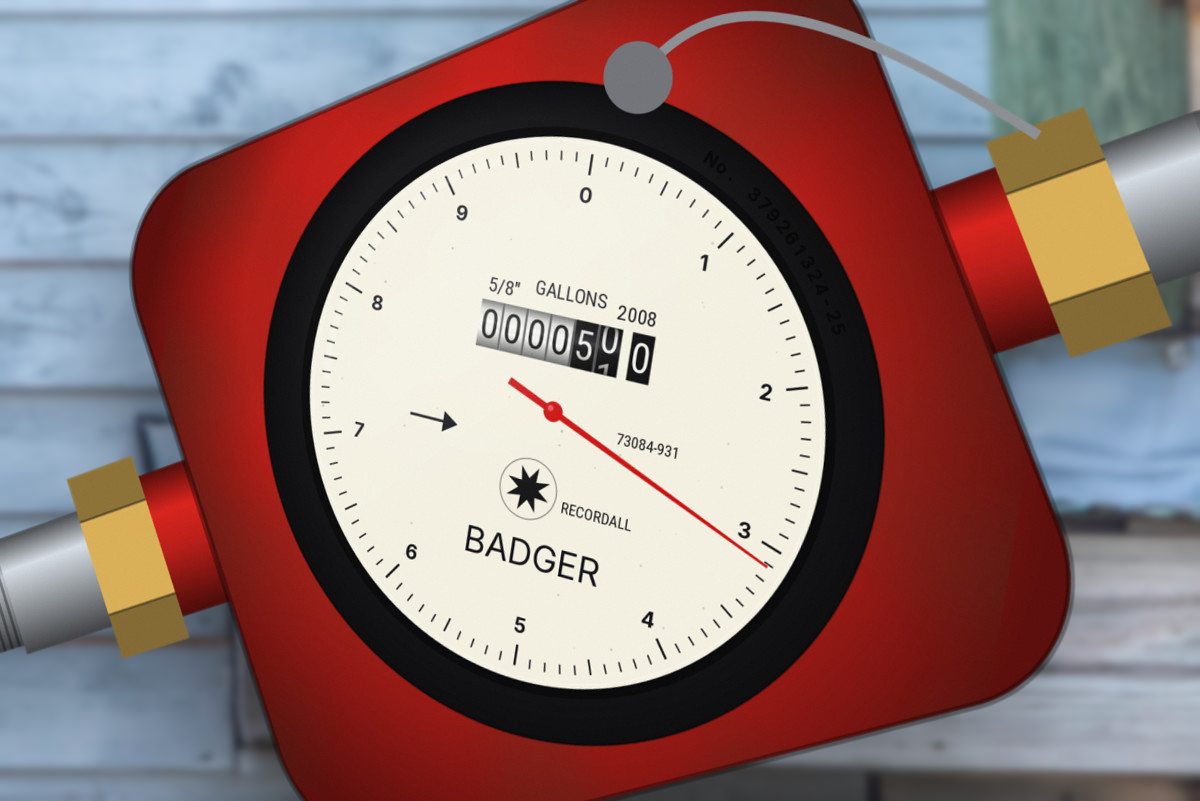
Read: 503.1 gal
